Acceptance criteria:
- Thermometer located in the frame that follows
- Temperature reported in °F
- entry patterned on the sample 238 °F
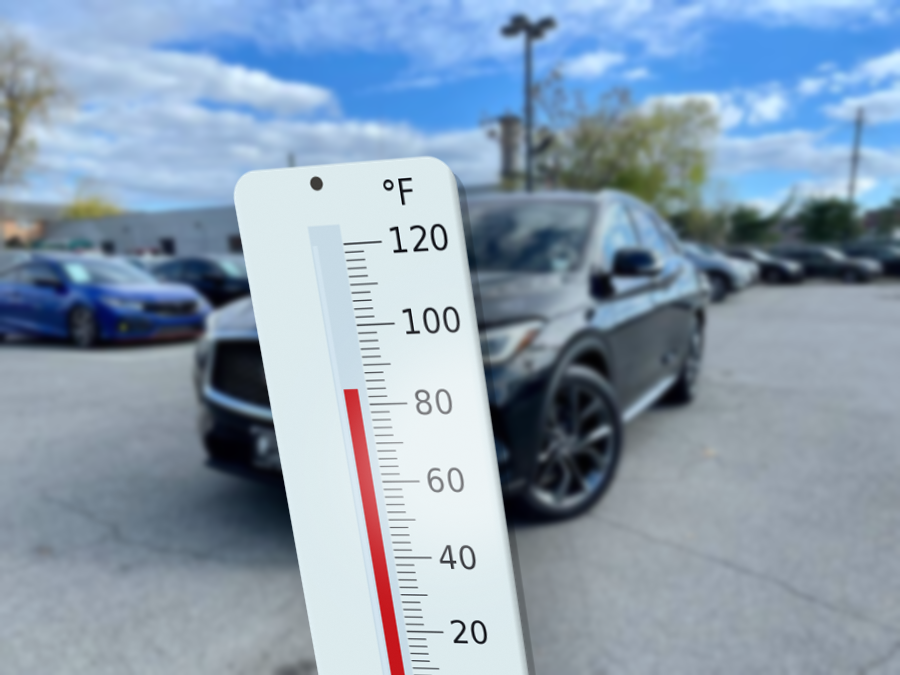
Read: 84 °F
